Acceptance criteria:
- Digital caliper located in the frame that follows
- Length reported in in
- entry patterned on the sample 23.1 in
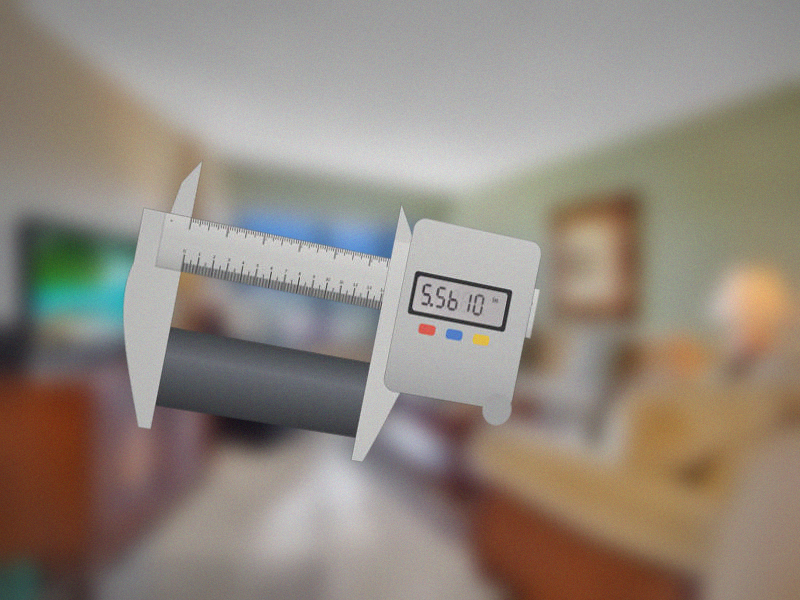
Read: 5.5610 in
